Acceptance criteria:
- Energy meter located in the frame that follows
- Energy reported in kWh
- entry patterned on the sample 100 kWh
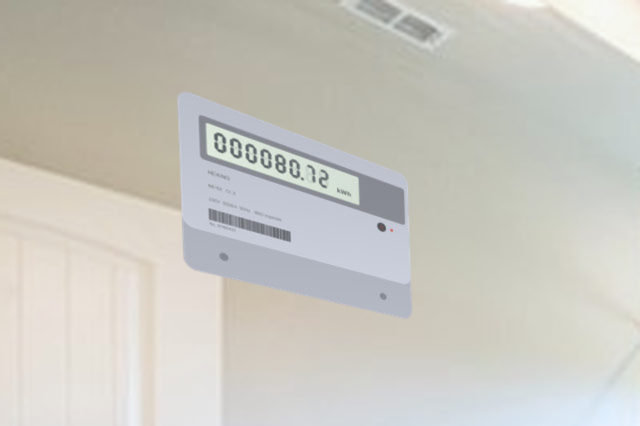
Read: 80.72 kWh
